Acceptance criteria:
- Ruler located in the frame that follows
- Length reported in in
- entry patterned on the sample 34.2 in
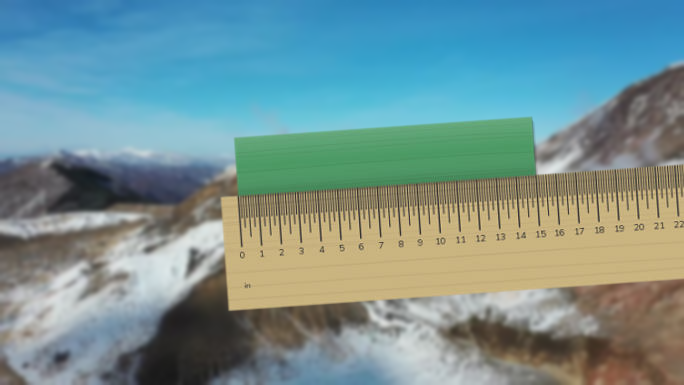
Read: 15 in
